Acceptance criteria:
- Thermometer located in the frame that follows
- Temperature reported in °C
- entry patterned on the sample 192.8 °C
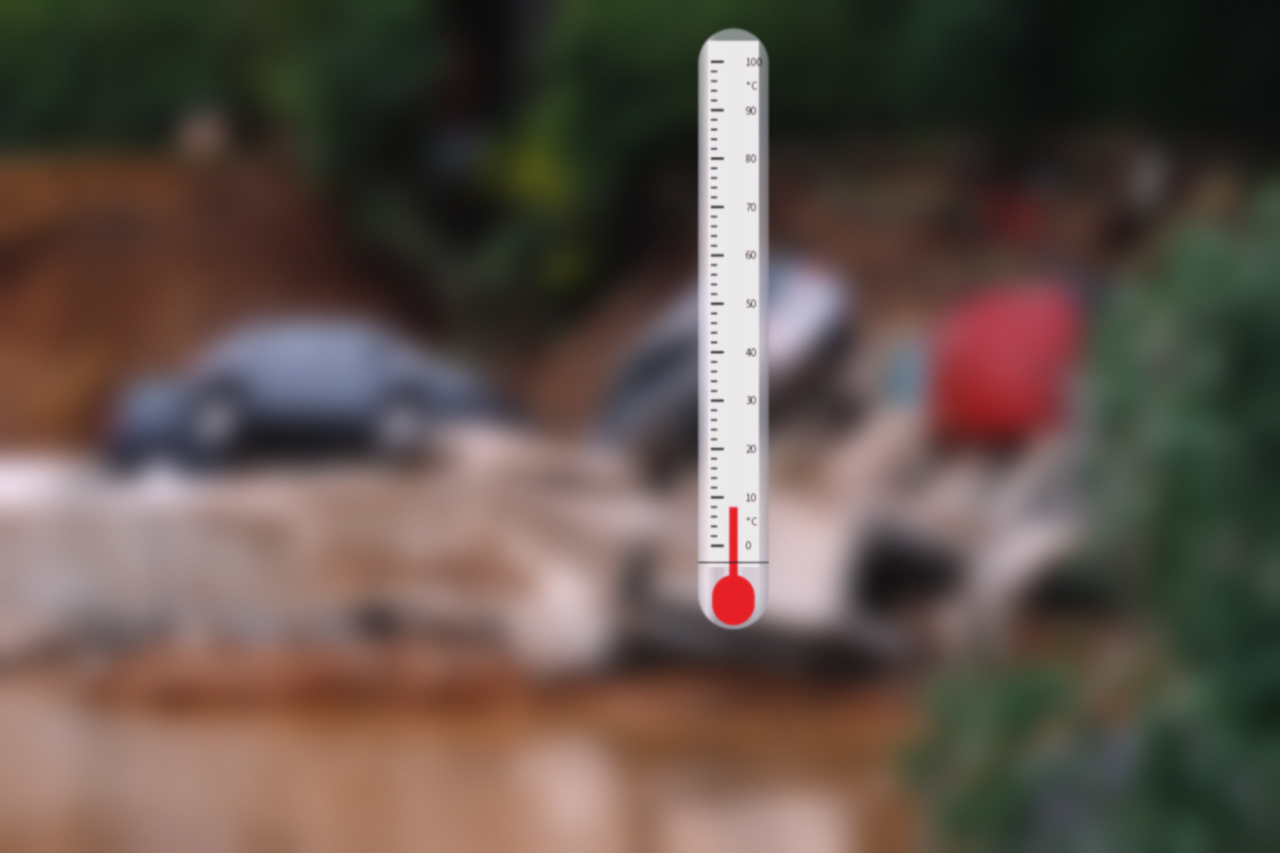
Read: 8 °C
